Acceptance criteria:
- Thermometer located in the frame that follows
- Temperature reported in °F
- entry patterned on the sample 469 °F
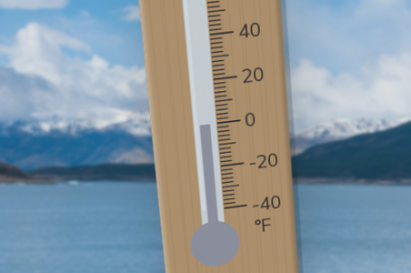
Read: 0 °F
